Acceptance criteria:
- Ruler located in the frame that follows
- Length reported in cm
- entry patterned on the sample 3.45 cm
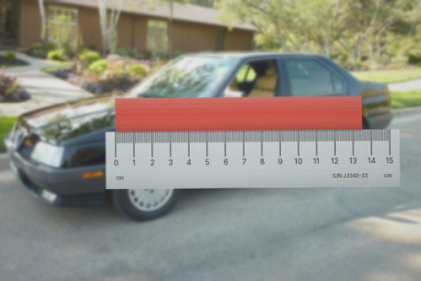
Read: 13.5 cm
